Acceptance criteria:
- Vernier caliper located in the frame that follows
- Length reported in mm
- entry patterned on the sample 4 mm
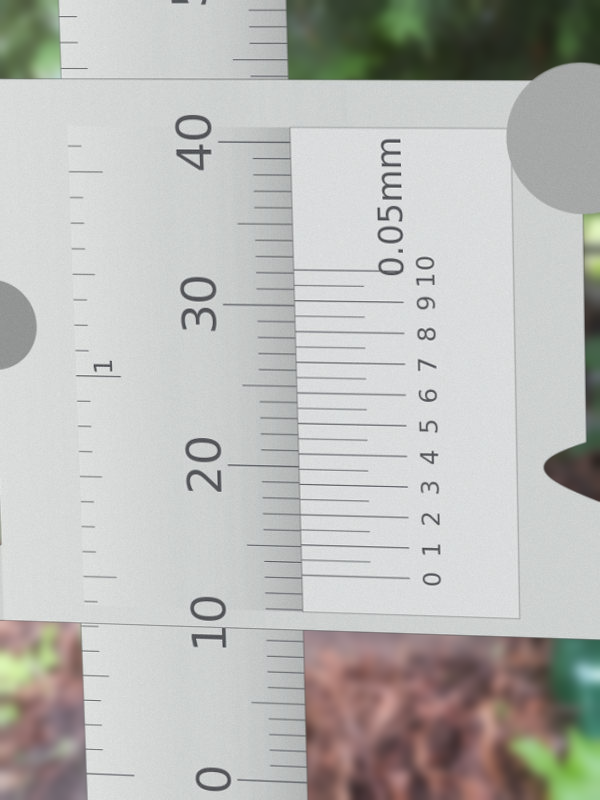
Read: 13.2 mm
